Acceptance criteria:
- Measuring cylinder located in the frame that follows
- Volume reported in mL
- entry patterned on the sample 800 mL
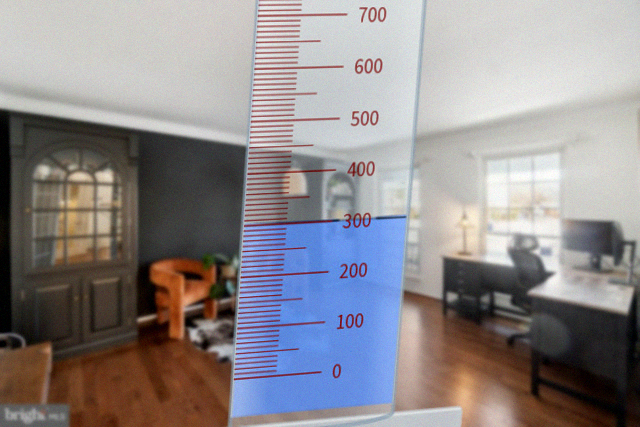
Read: 300 mL
